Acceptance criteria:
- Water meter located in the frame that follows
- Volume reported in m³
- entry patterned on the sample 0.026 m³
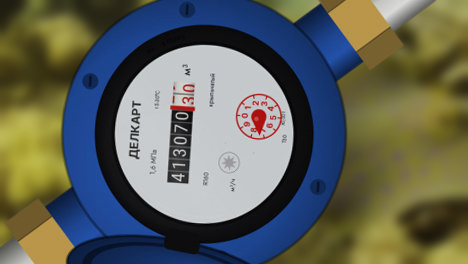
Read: 413070.297 m³
